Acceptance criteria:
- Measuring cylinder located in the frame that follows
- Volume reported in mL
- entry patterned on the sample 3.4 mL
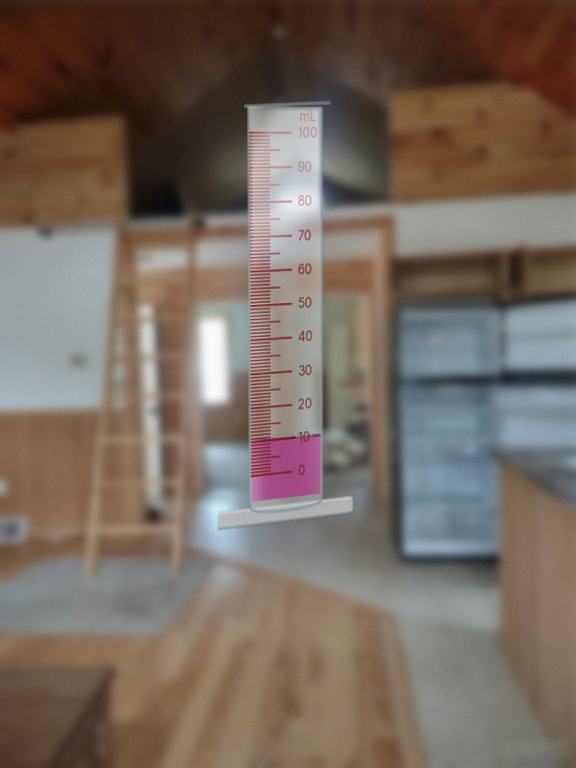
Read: 10 mL
